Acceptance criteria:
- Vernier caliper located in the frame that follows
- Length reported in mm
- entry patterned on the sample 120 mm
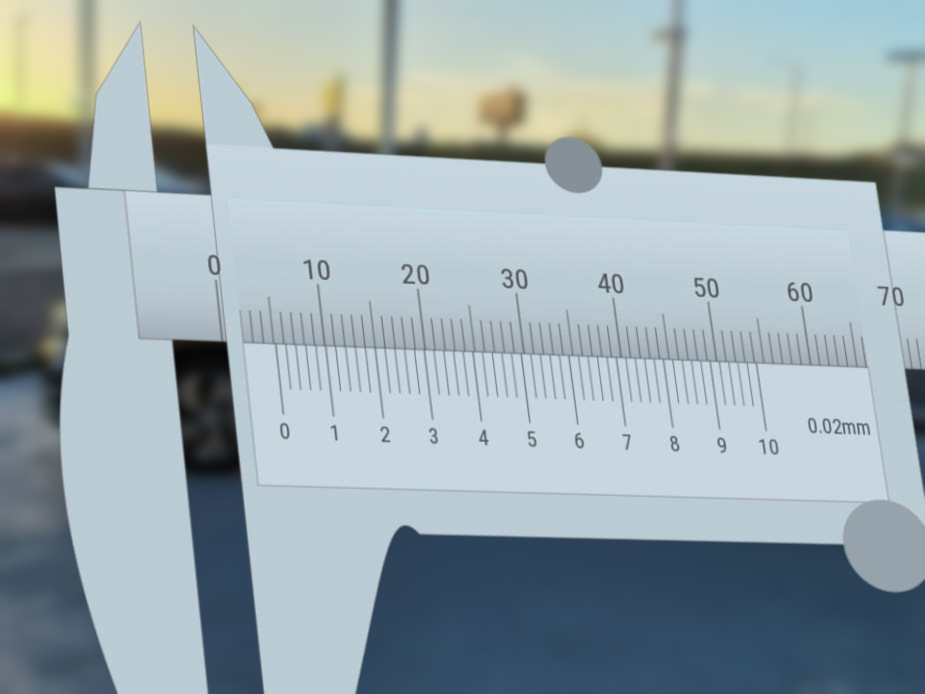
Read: 5.2 mm
